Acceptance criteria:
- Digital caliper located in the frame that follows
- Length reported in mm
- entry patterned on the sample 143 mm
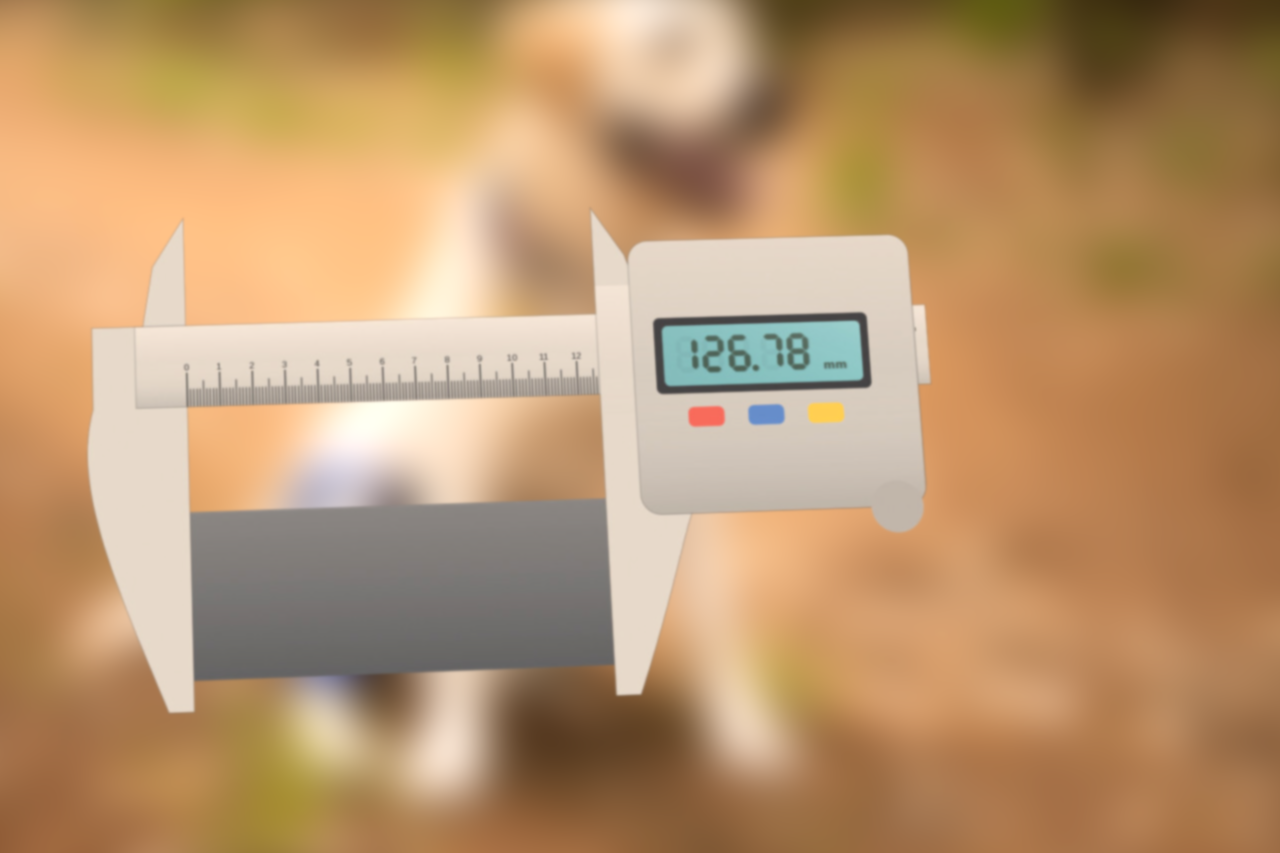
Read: 126.78 mm
